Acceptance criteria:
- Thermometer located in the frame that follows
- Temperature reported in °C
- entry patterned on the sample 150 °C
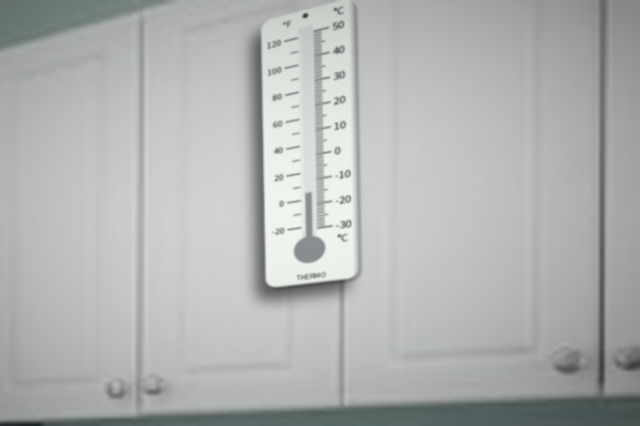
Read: -15 °C
